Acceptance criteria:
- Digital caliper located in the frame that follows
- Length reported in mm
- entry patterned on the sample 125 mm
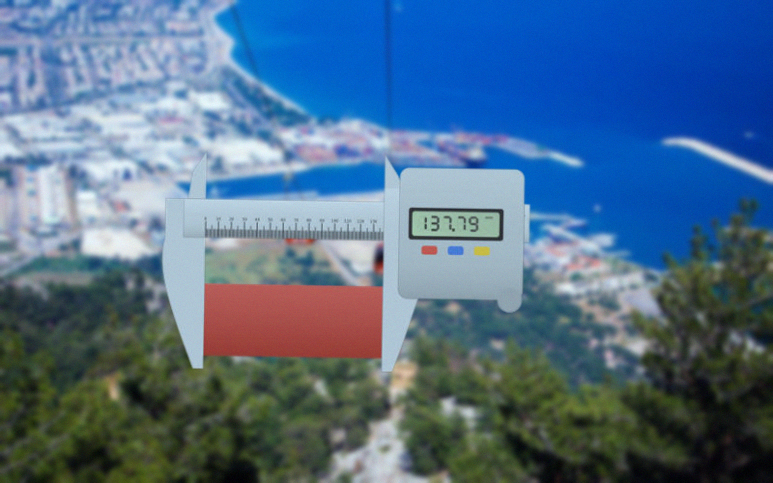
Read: 137.79 mm
